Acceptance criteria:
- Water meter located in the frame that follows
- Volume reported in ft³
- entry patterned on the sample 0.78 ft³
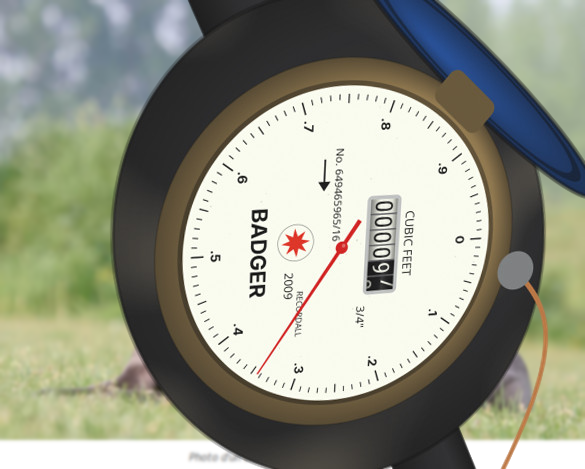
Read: 97.34 ft³
